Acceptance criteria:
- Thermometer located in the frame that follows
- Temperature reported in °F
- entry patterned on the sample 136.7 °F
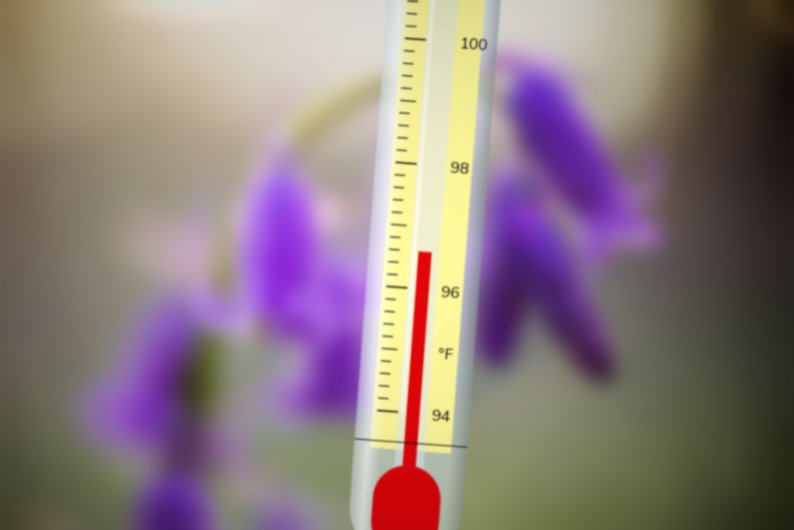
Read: 96.6 °F
